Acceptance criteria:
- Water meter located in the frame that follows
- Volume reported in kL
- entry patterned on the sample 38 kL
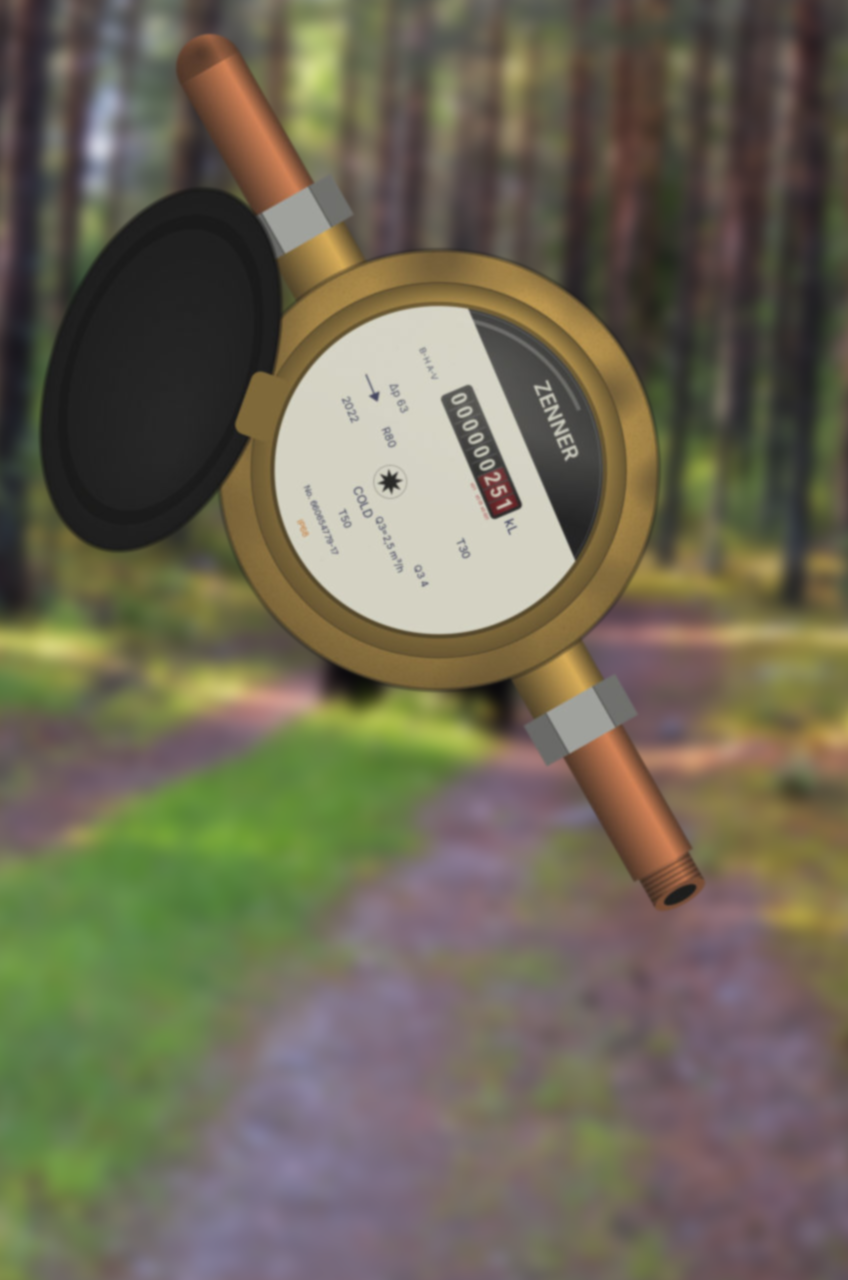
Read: 0.251 kL
